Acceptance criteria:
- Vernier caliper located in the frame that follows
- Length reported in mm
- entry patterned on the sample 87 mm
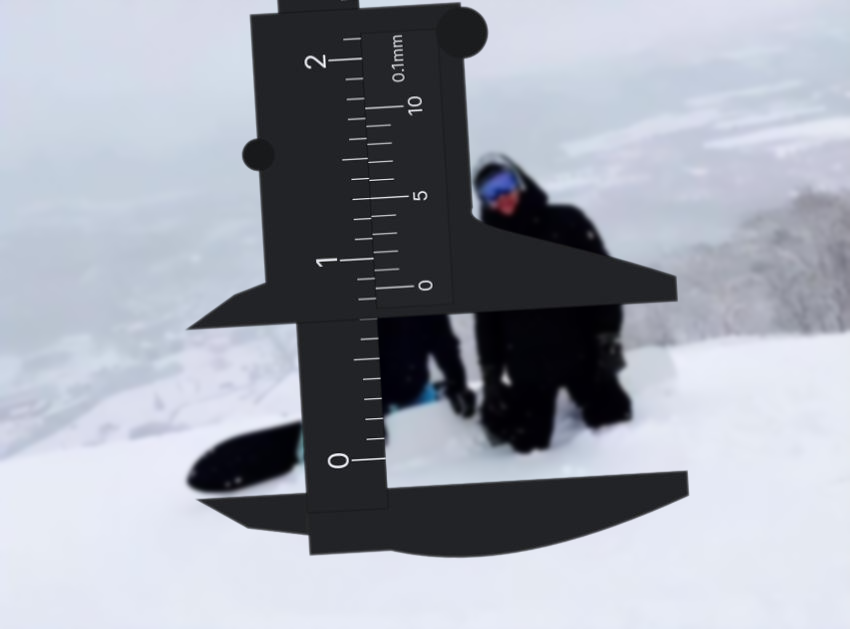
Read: 8.5 mm
